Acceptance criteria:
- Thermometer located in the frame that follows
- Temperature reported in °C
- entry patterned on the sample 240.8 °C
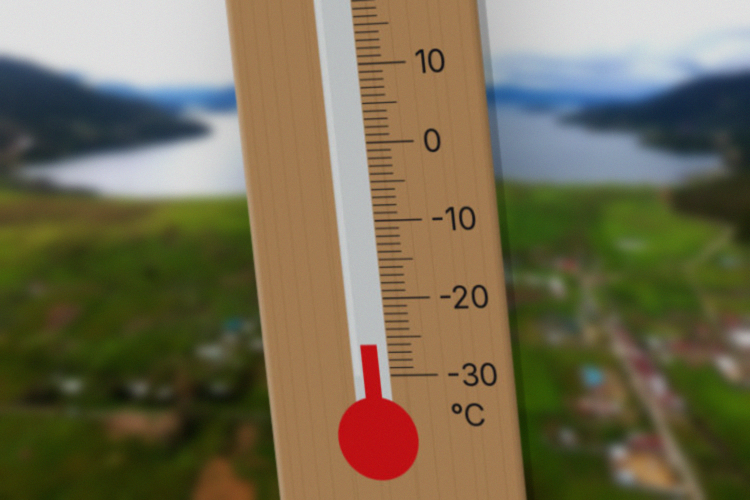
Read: -26 °C
